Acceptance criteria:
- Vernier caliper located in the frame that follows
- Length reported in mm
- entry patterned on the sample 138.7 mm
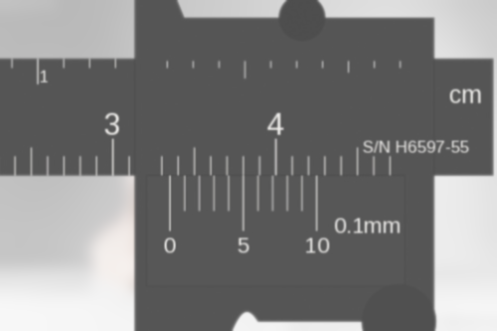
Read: 33.5 mm
